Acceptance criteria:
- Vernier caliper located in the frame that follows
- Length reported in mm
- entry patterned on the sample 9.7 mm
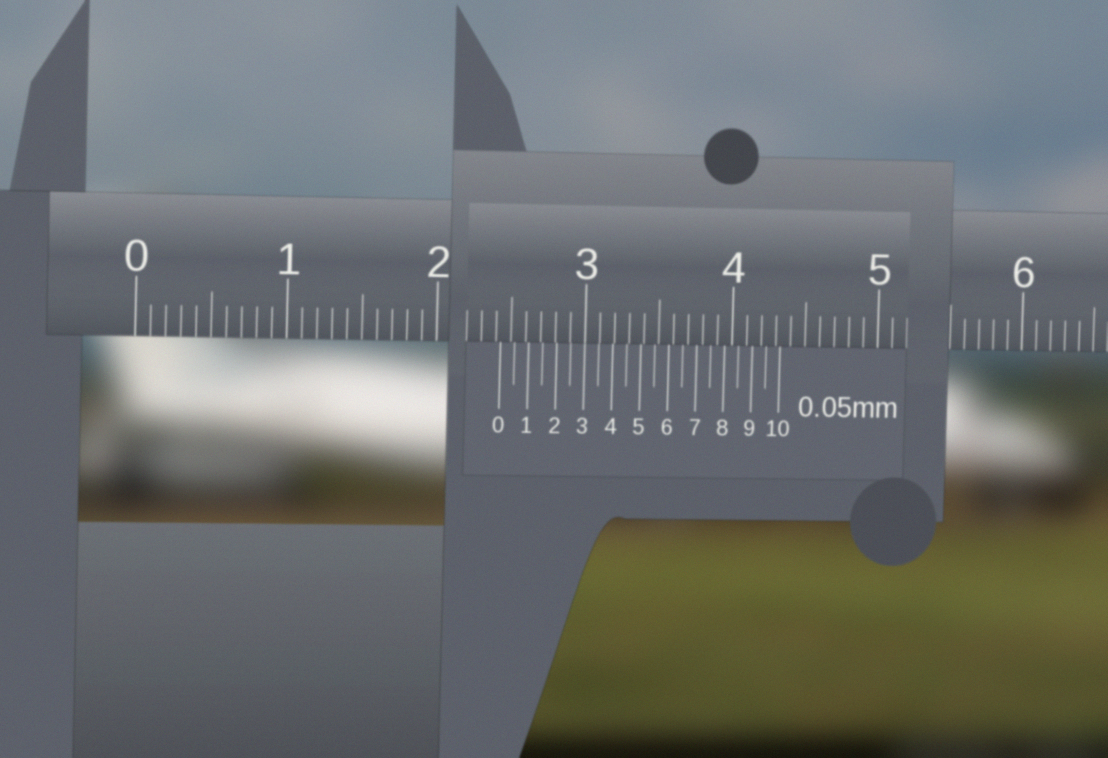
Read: 24.3 mm
